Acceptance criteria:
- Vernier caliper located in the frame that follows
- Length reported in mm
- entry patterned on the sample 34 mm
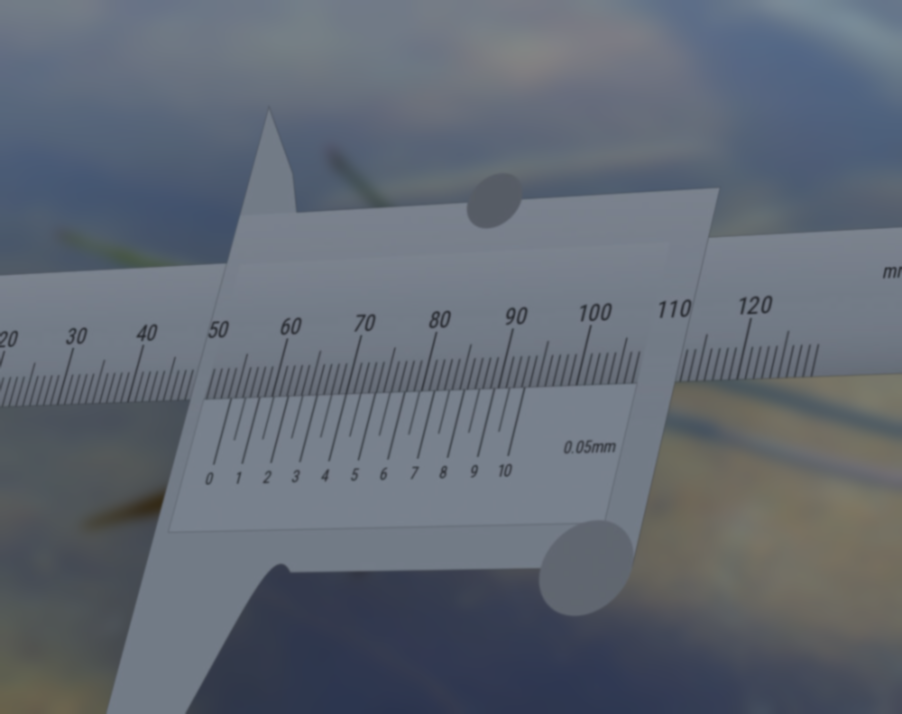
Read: 54.4 mm
